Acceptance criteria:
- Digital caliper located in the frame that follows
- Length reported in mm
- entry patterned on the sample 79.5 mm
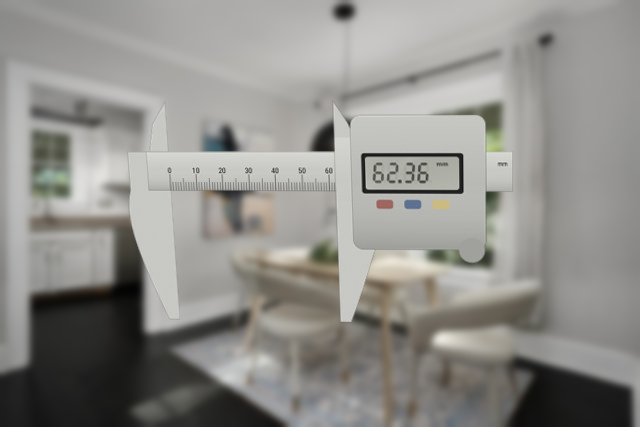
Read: 62.36 mm
